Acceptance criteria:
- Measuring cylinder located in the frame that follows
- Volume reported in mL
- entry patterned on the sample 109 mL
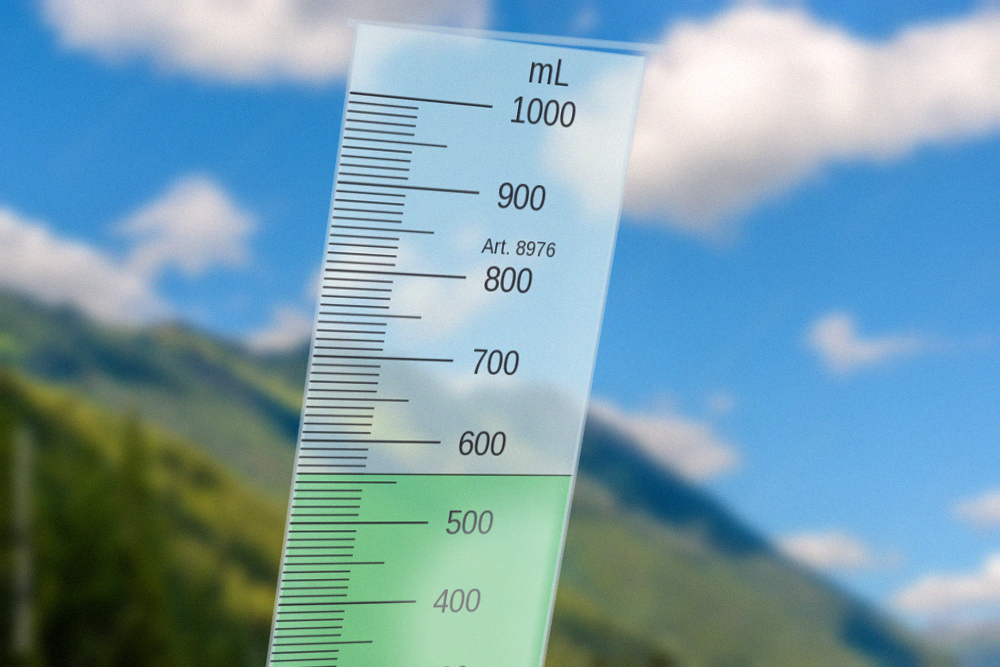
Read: 560 mL
